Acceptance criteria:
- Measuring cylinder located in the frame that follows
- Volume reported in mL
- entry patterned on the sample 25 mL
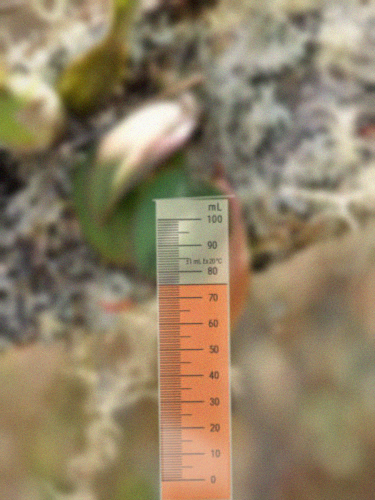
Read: 75 mL
